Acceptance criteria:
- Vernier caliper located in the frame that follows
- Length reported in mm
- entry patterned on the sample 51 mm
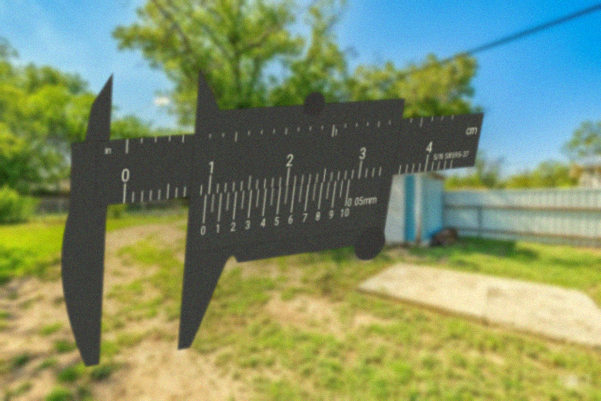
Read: 9.6 mm
